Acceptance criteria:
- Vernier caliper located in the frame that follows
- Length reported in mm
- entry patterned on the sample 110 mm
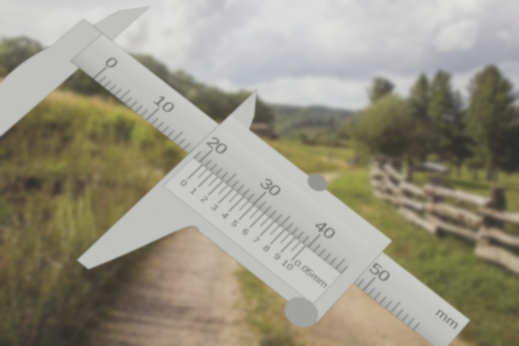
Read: 20.6 mm
